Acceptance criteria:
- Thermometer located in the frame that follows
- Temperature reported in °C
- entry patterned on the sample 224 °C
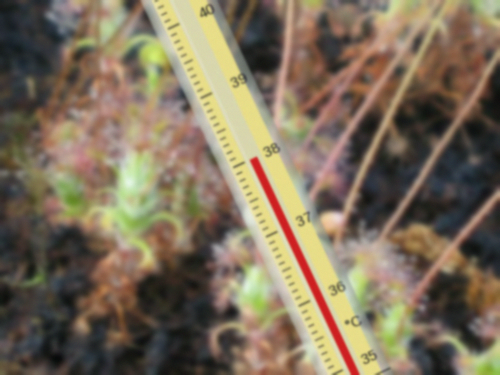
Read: 38 °C
